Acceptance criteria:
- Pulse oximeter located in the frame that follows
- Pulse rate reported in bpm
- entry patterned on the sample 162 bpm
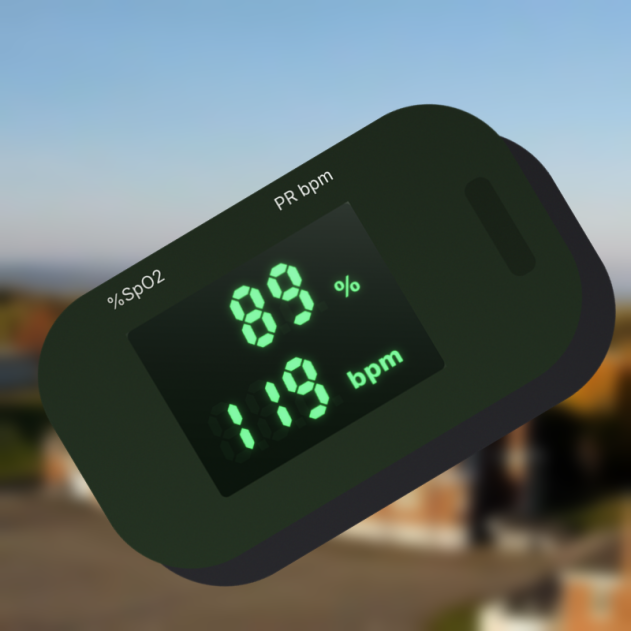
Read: 119 bpm
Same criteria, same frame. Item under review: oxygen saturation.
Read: 89 %
